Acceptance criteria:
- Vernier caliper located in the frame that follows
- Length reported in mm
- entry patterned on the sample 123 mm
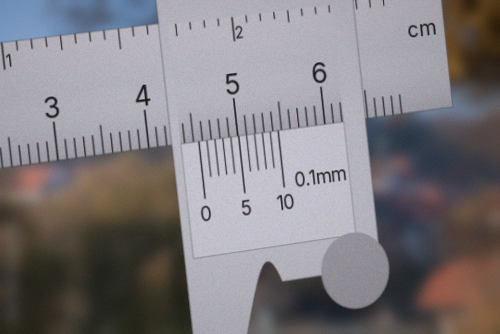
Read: 45.6 mm
